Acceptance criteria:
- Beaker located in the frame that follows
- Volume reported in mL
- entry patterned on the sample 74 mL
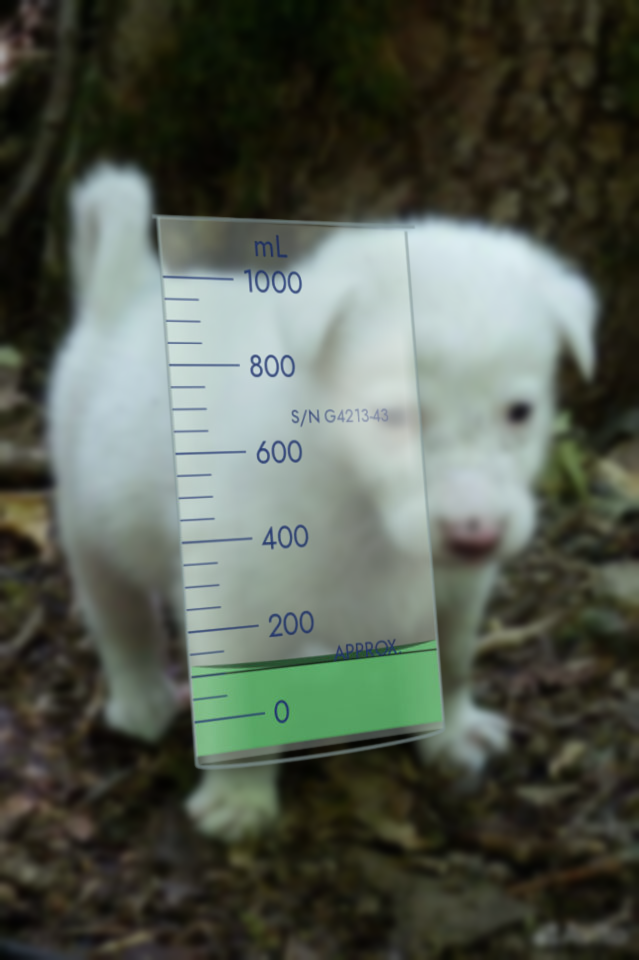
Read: 100 mL
